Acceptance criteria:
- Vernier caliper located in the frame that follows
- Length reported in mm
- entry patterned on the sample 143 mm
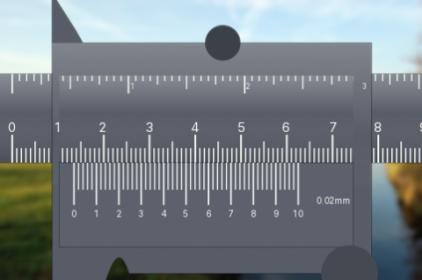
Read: 13.5 mm
